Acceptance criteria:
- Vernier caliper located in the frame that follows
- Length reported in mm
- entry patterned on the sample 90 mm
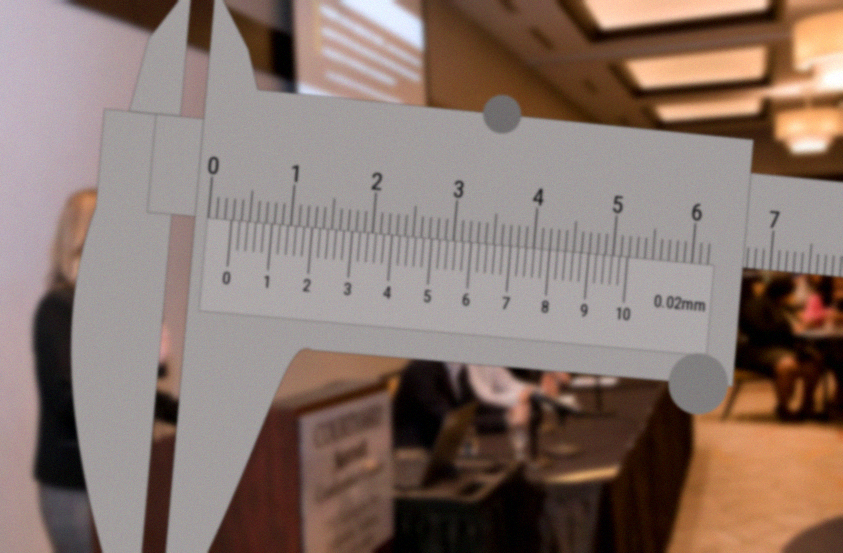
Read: 2.8 mm
